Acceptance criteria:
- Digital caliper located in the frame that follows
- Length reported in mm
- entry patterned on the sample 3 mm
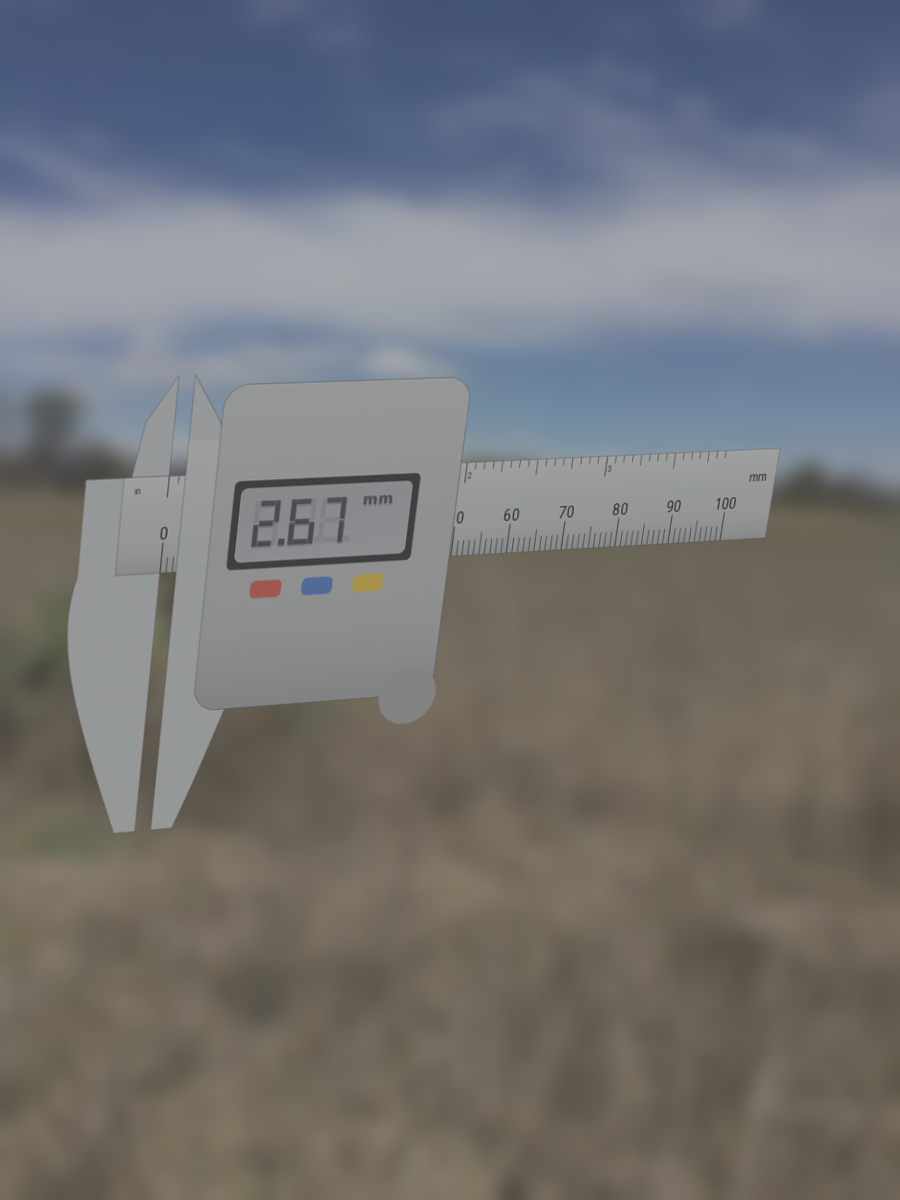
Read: 2.67 mm
